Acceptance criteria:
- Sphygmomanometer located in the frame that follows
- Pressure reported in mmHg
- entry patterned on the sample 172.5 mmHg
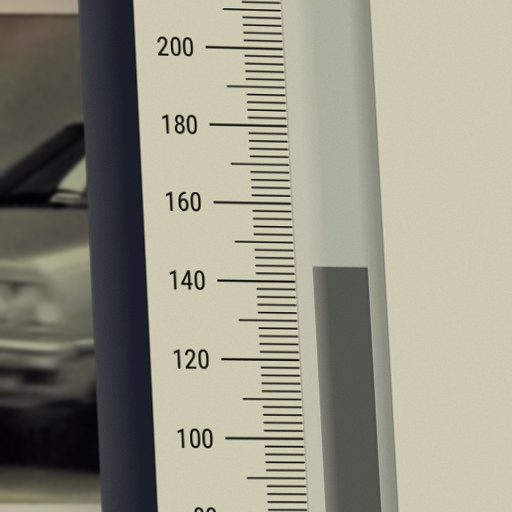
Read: 144 mmHg
